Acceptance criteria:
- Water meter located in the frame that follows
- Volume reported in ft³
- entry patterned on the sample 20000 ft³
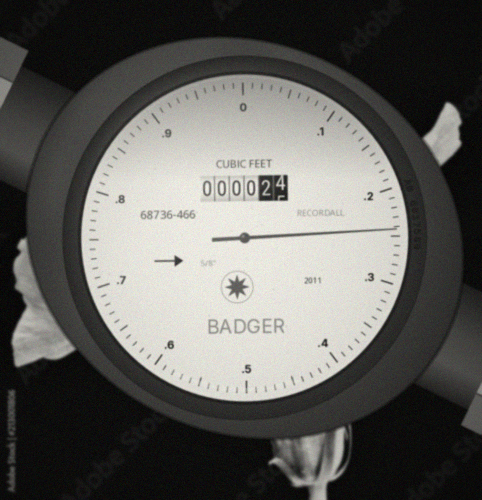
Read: 24.24 ft³
